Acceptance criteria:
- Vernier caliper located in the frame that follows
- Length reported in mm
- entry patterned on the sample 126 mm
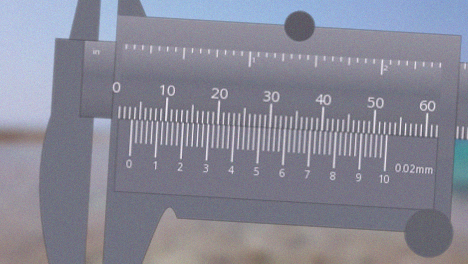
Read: 3.5 mm
